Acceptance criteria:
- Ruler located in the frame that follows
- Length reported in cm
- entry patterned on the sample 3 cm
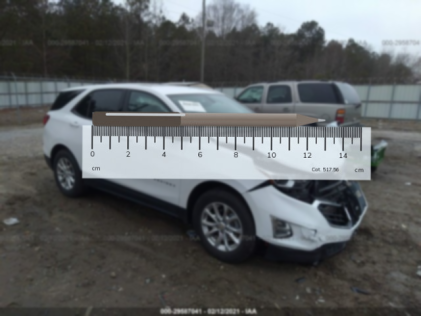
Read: 13 cm
